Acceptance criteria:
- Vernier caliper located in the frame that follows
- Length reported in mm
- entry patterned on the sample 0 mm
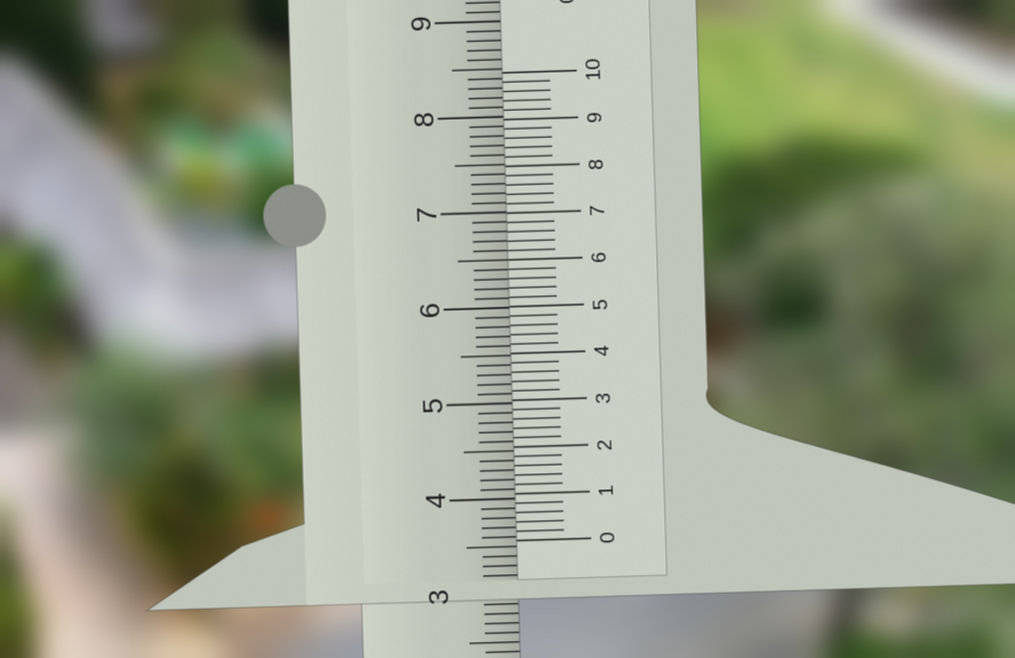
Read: 35.6 mm
